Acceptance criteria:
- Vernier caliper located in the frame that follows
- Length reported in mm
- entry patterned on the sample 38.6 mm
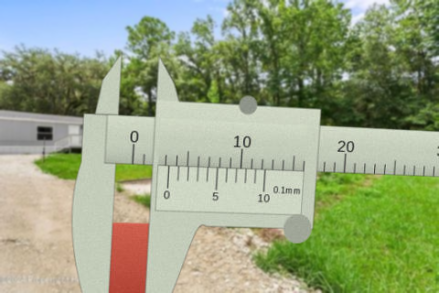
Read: 3.3 mm
